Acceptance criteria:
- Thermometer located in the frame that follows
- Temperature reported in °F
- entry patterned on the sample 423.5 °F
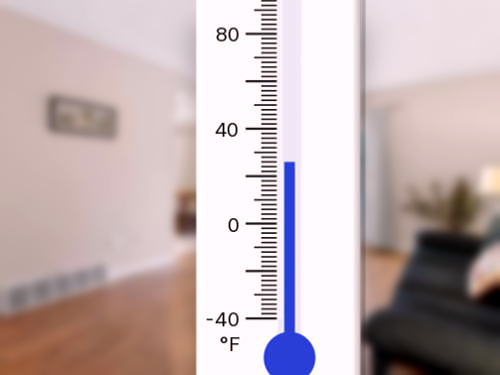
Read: 26 °F
